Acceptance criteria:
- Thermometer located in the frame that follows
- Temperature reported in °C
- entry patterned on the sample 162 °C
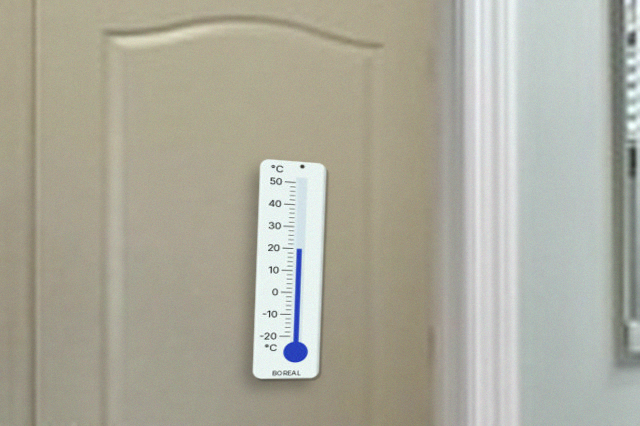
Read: 20 °C
